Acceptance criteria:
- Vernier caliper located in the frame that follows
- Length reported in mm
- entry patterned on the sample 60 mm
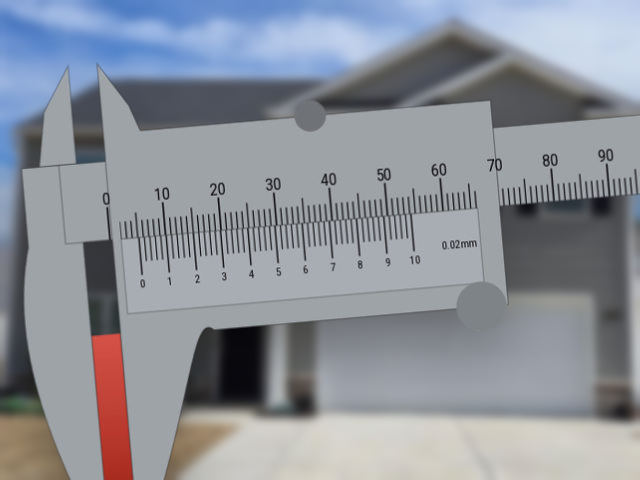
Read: 5.2 mm
